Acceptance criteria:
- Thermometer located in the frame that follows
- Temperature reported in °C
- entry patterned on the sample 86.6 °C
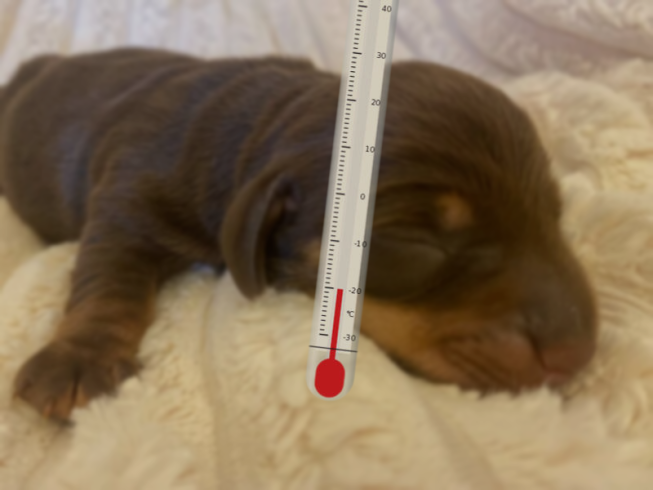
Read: -20 °C
